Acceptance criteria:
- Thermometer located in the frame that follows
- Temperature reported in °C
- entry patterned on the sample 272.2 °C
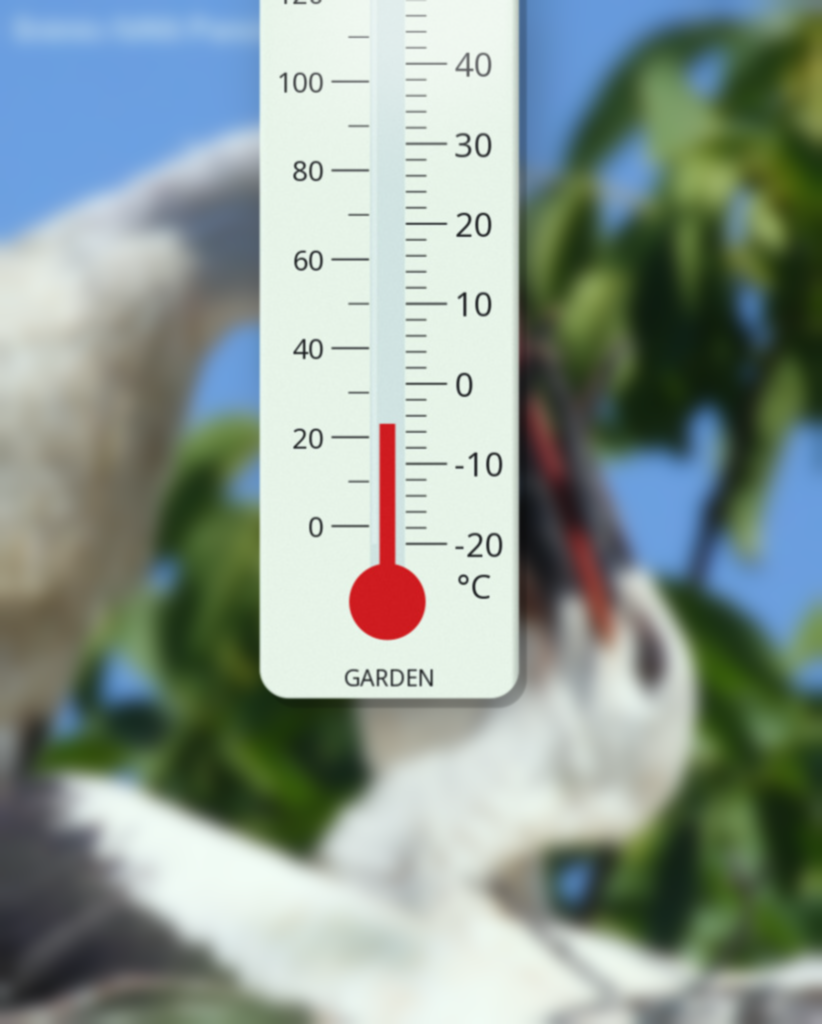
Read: -5 °C
